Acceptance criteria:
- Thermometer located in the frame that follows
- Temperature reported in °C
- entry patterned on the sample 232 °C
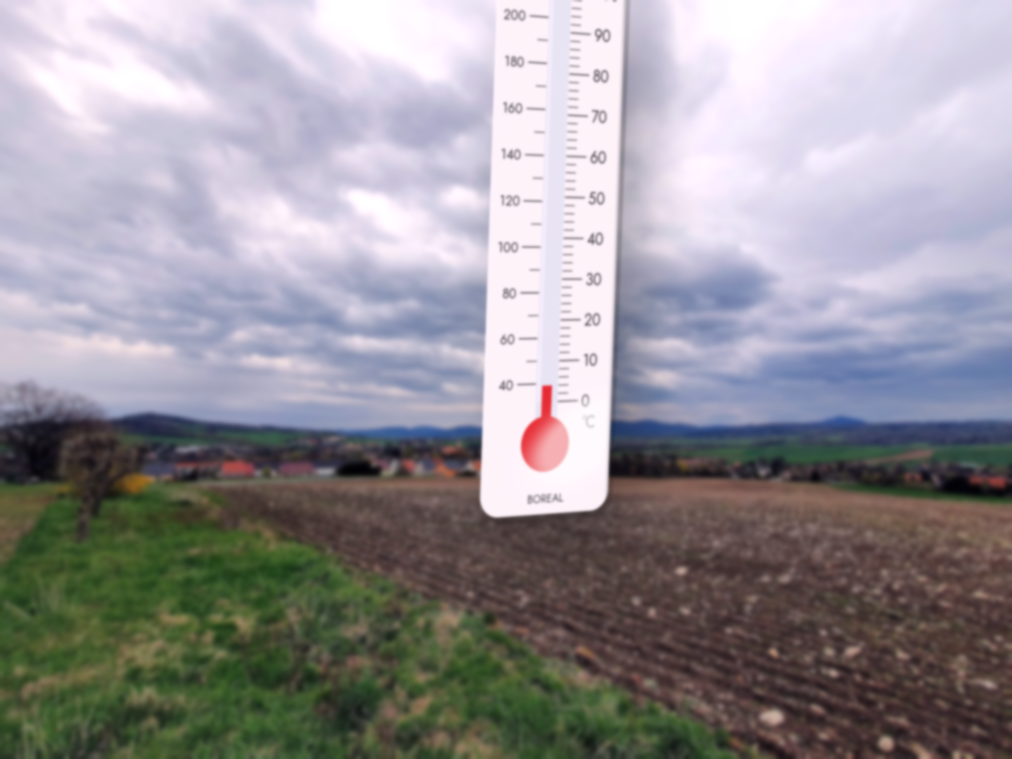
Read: 4 °C
